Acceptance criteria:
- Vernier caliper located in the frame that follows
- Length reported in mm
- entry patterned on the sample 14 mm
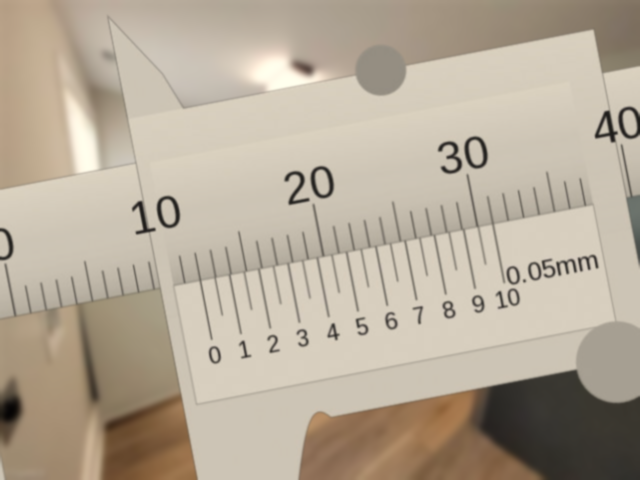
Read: 12.0 mm
